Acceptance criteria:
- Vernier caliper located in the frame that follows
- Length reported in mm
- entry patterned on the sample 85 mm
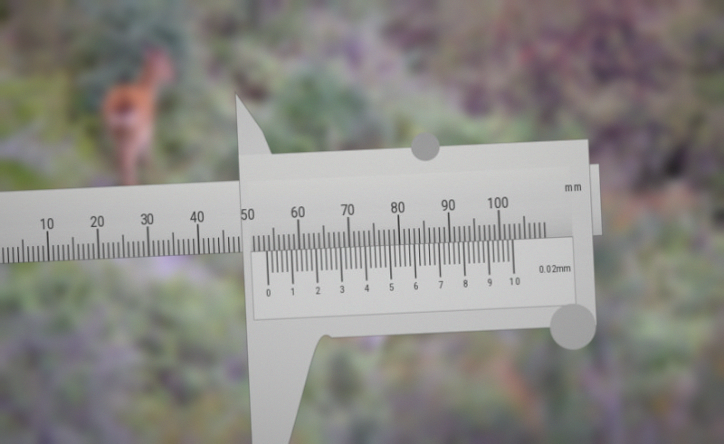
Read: 53.5 mm
